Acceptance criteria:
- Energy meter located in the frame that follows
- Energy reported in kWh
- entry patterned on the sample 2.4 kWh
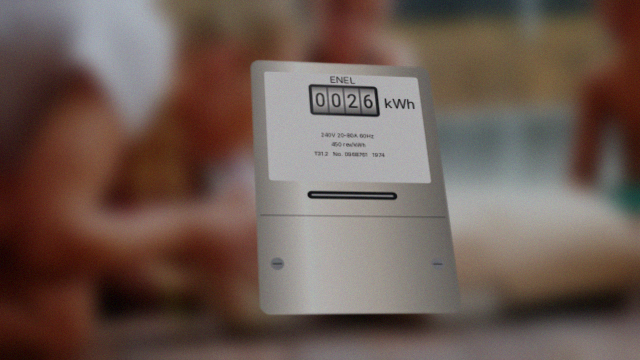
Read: 26 kWh
